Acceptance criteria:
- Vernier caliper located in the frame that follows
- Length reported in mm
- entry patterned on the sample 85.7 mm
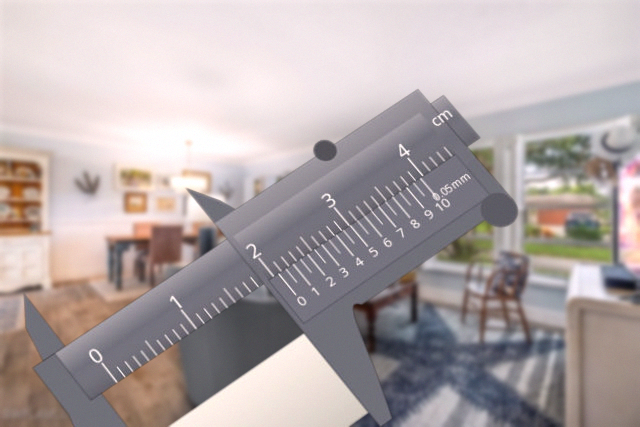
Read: 20.6 mm
